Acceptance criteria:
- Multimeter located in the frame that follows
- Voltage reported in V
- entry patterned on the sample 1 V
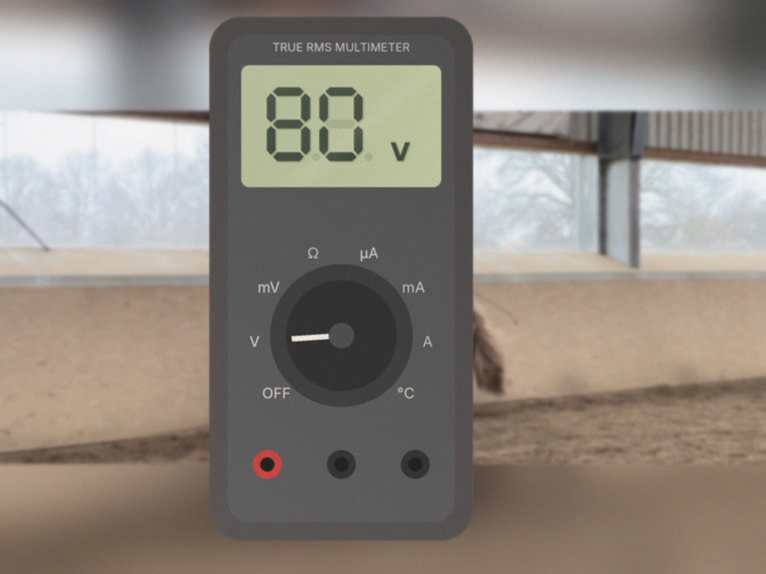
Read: 80 V
